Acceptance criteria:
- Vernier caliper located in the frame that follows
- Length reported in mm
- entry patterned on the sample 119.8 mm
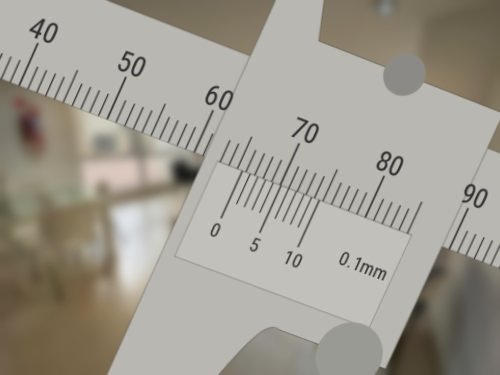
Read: 65.6 mm
